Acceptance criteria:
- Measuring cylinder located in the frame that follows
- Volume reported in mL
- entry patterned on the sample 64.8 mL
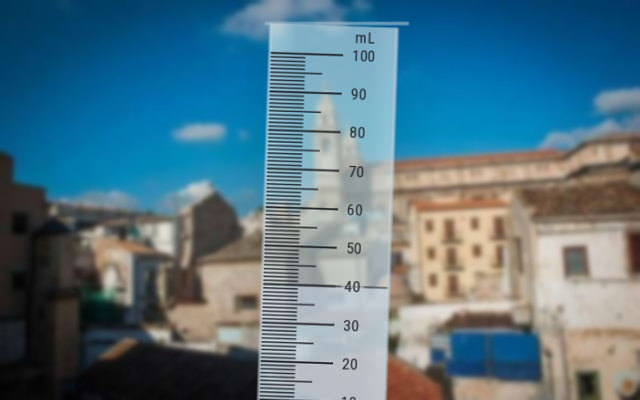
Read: 40 mL
